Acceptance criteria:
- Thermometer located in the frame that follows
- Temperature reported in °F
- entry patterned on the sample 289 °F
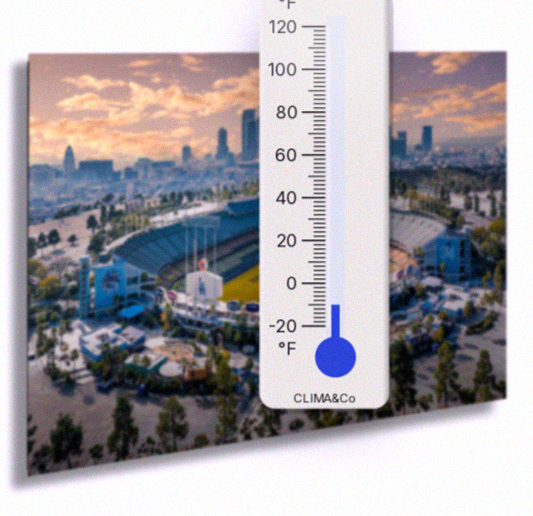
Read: -10 °F
